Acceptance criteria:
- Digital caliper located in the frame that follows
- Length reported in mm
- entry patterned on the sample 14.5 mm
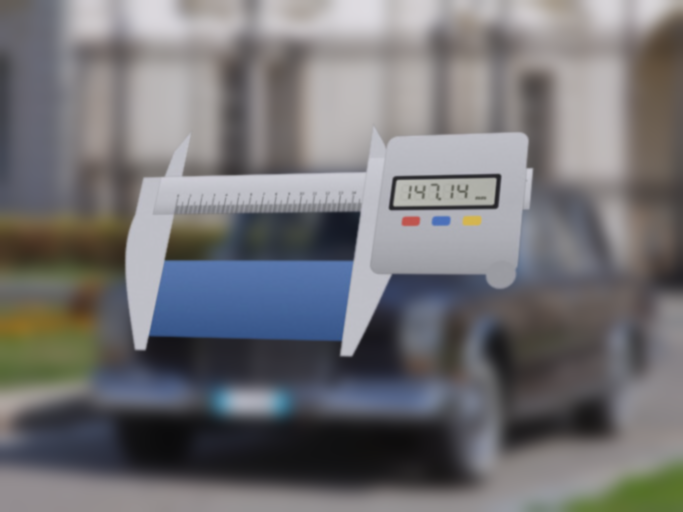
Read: 147.14 mm
